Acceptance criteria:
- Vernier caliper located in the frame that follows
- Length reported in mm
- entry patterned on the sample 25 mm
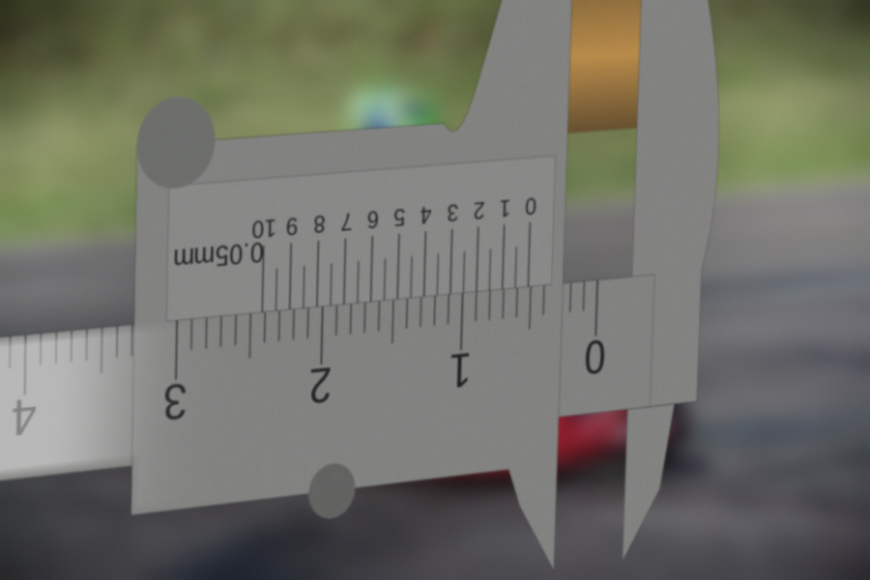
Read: 5.2 mm
